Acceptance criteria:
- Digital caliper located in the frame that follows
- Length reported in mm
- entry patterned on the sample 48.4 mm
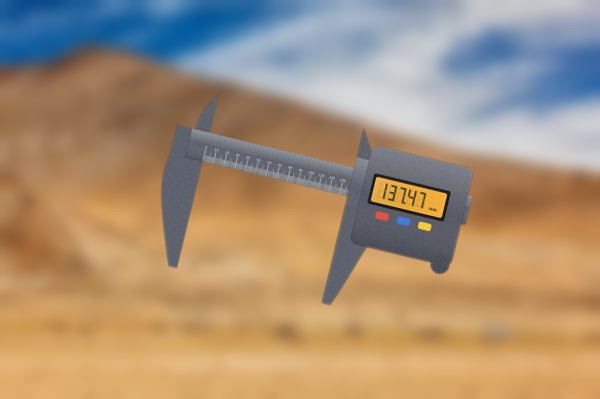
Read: 137.47 mm
